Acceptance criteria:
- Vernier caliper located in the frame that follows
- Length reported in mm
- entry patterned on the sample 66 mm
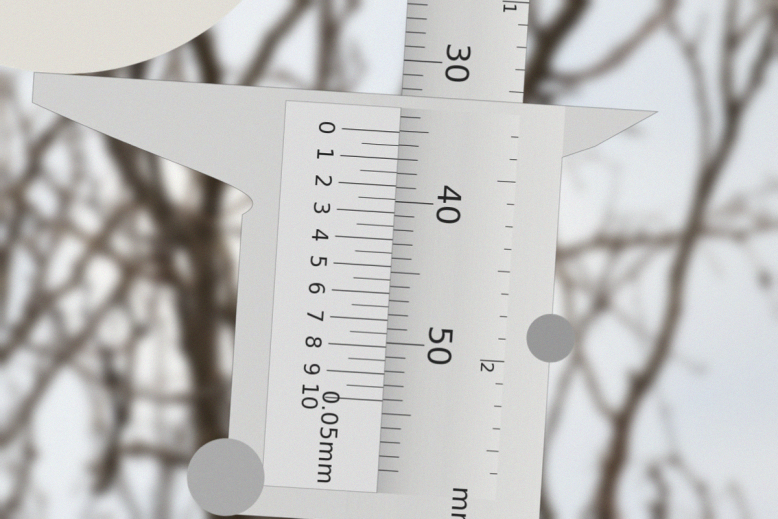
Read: 35.1 mm
